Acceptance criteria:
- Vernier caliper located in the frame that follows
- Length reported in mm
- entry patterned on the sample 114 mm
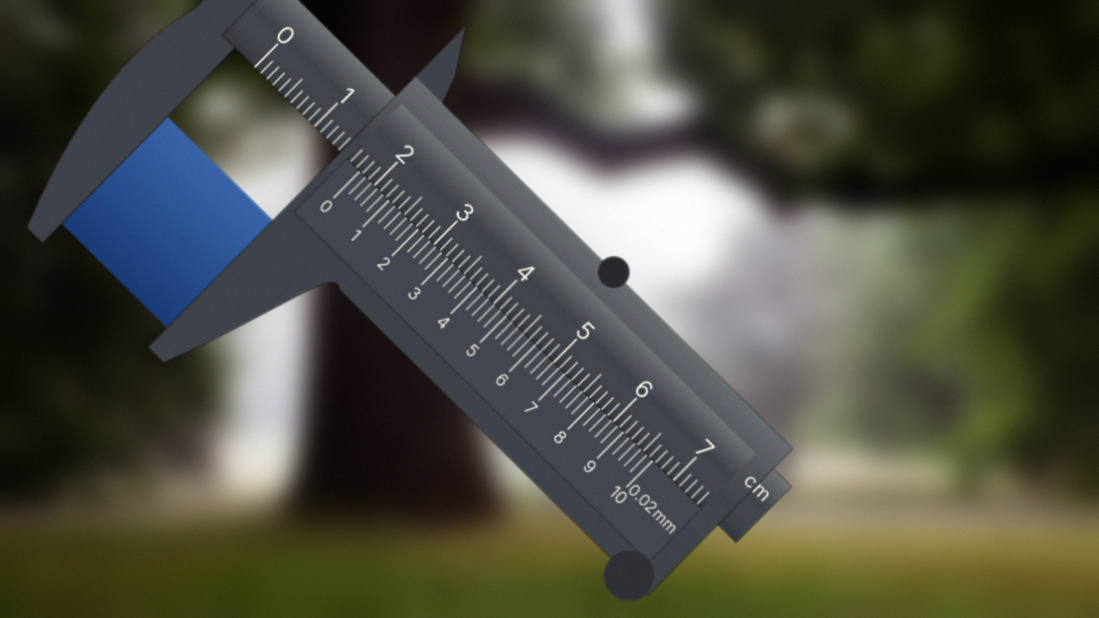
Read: 17.6 mm
